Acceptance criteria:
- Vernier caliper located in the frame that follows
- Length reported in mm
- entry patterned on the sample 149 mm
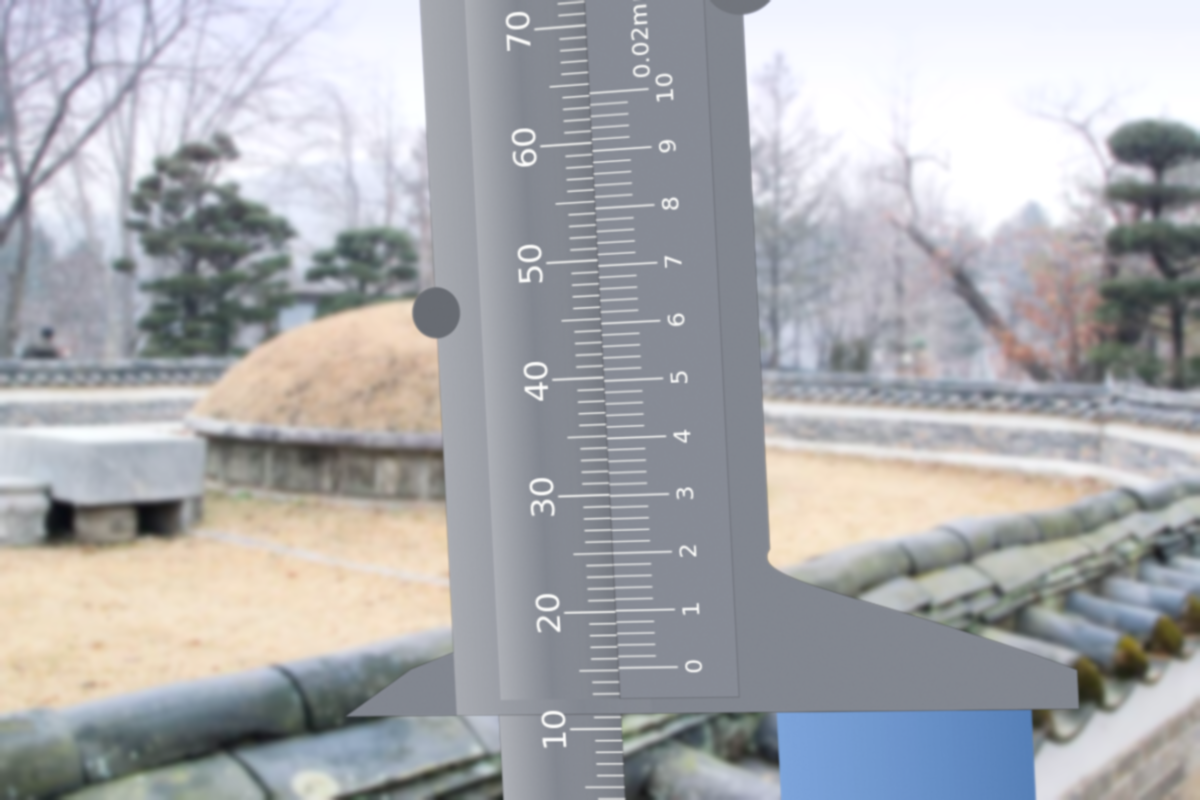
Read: 15.2 mm
